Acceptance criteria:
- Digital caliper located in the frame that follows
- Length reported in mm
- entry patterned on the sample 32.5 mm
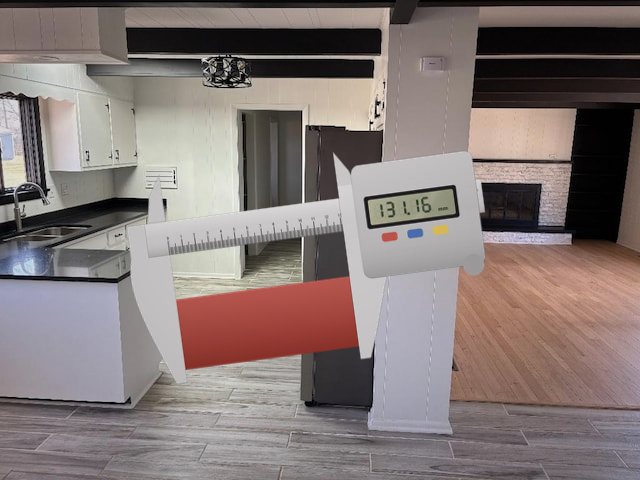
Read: 131.16 mm
